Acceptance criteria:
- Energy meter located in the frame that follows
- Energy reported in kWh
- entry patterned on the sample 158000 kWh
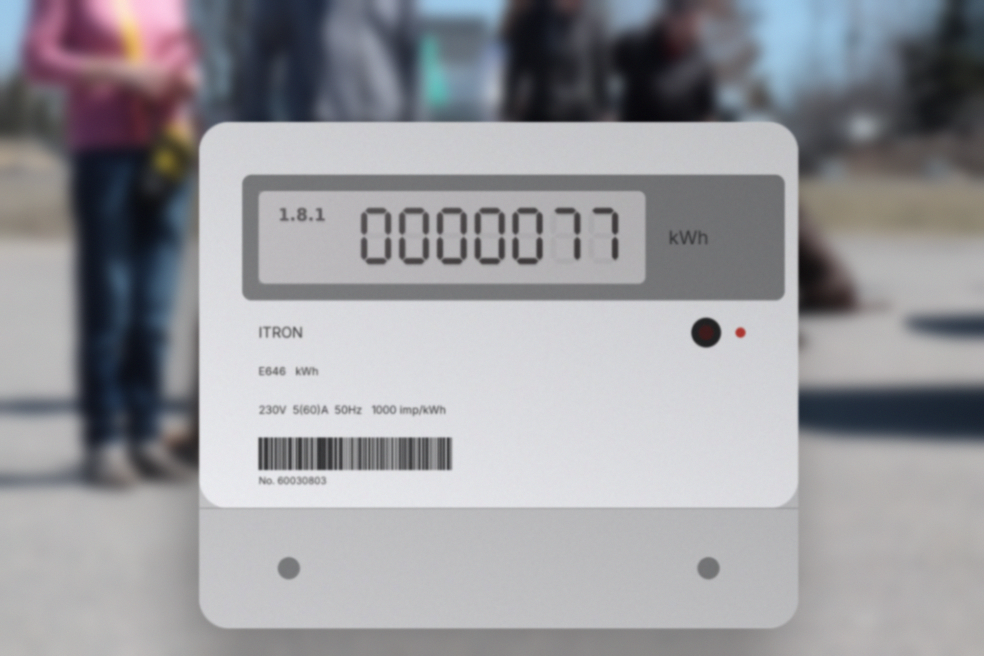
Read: 77 kWh
